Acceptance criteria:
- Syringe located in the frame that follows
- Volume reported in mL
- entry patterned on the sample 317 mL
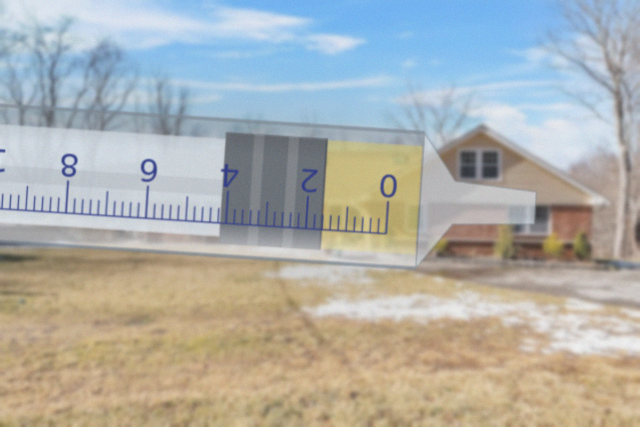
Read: 1.6 mL
